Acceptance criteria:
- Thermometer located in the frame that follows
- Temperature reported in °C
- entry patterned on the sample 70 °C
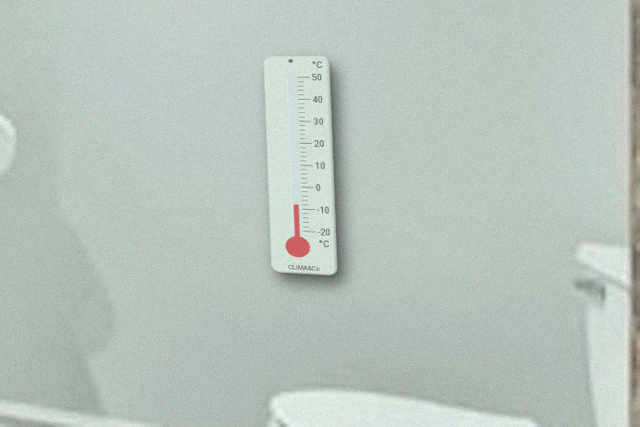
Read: -8 °C
